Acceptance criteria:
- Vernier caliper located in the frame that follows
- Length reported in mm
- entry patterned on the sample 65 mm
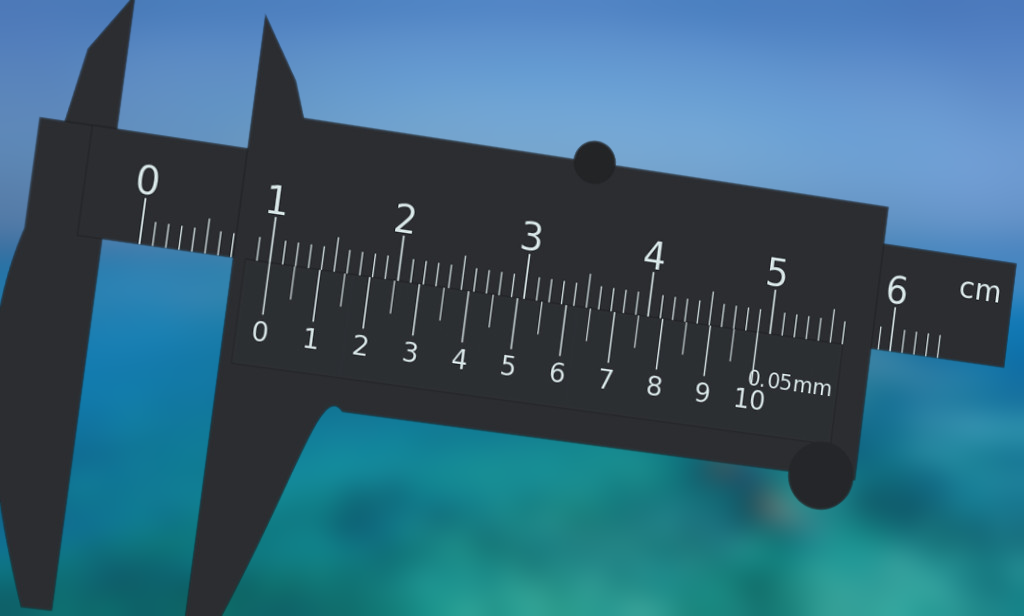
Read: 10.0 mm
